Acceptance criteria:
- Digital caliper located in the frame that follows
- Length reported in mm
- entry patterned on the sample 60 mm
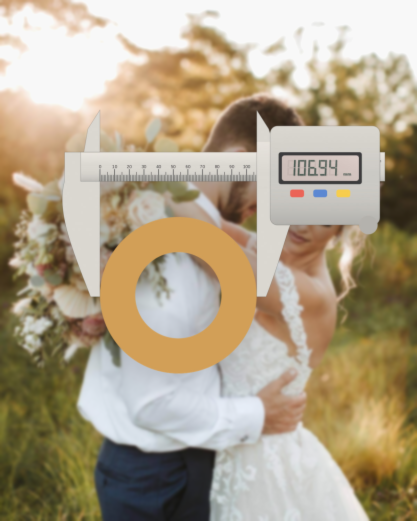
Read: 106.94 mm
